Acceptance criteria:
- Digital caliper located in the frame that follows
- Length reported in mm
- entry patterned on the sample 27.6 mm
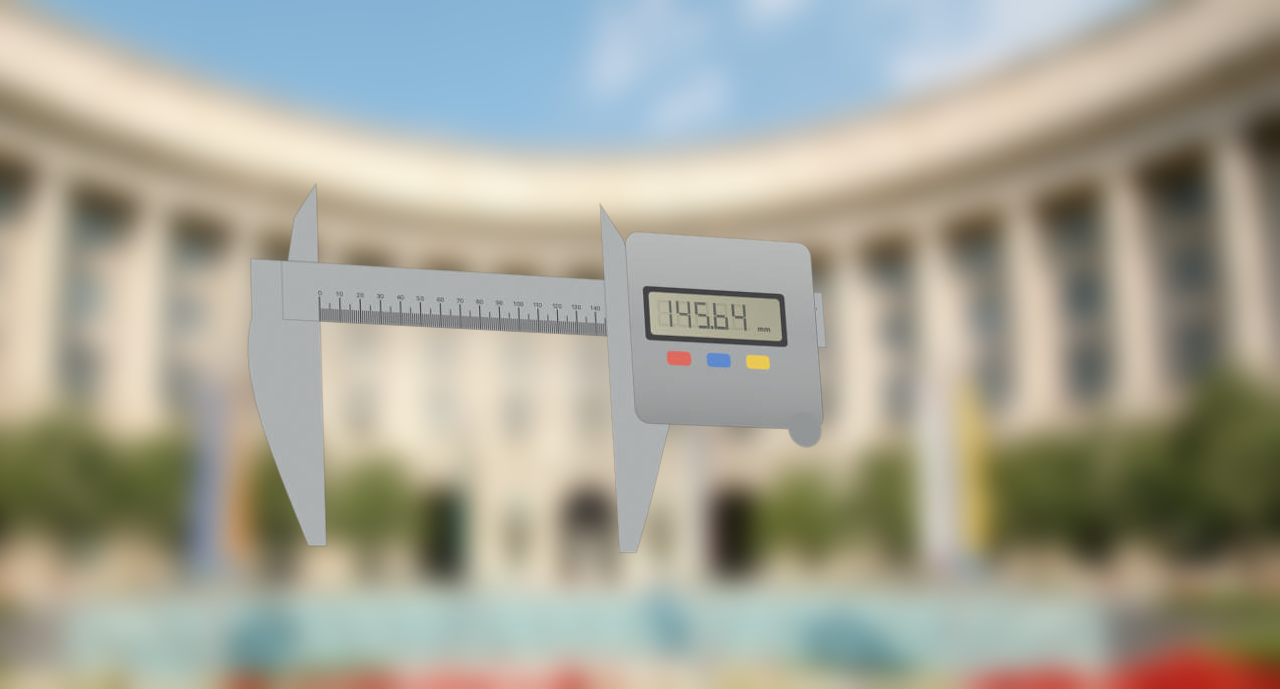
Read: 145.64 mm
